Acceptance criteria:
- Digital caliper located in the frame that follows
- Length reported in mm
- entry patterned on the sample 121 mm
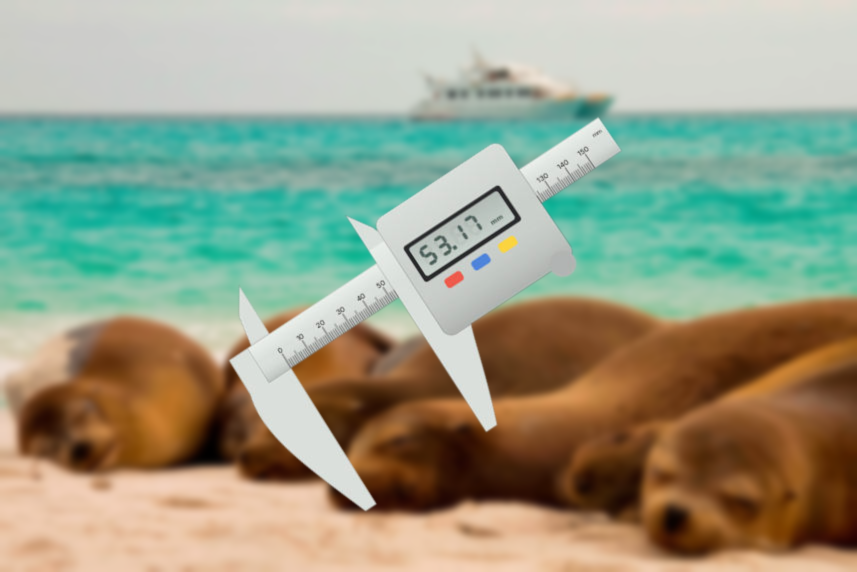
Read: 53.17 mm
